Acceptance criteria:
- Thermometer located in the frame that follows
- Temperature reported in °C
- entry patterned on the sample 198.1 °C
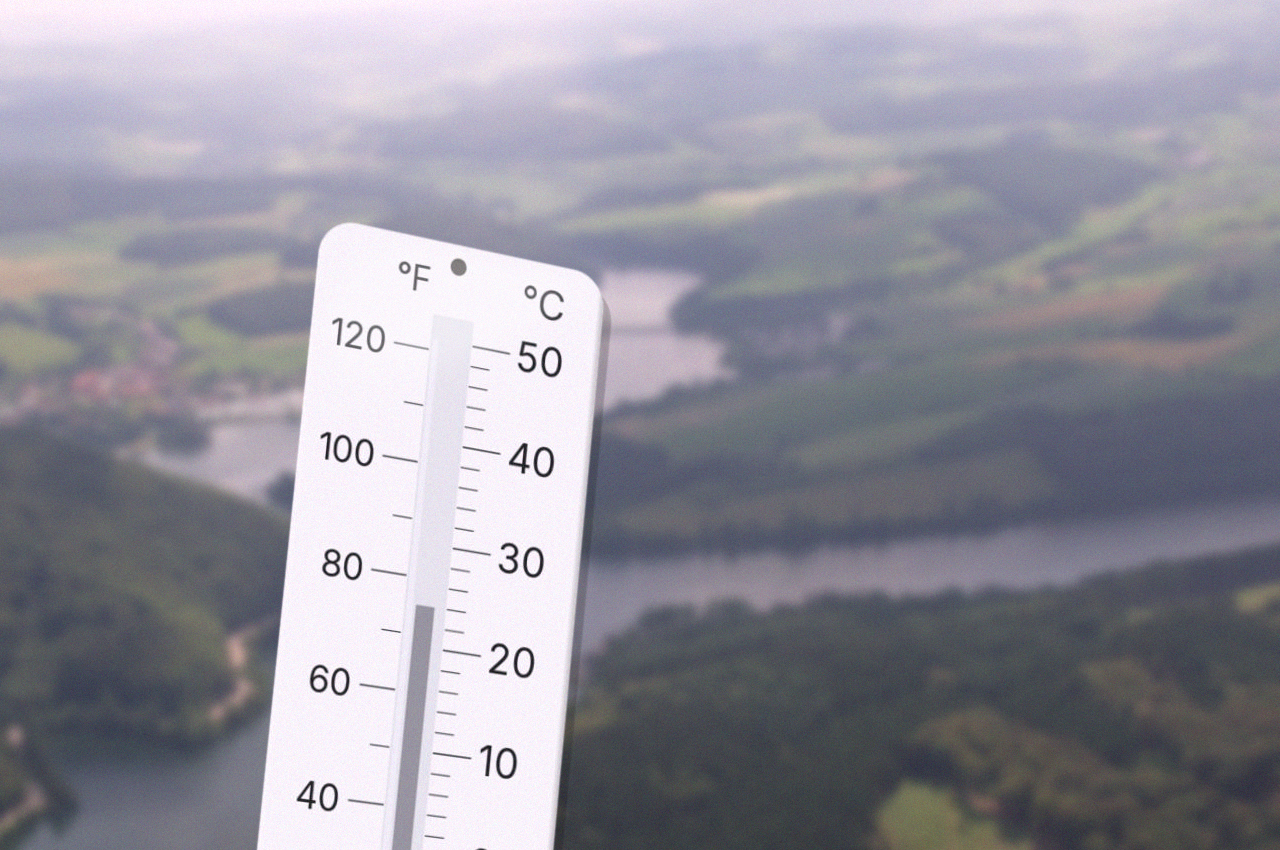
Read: 24 °C
